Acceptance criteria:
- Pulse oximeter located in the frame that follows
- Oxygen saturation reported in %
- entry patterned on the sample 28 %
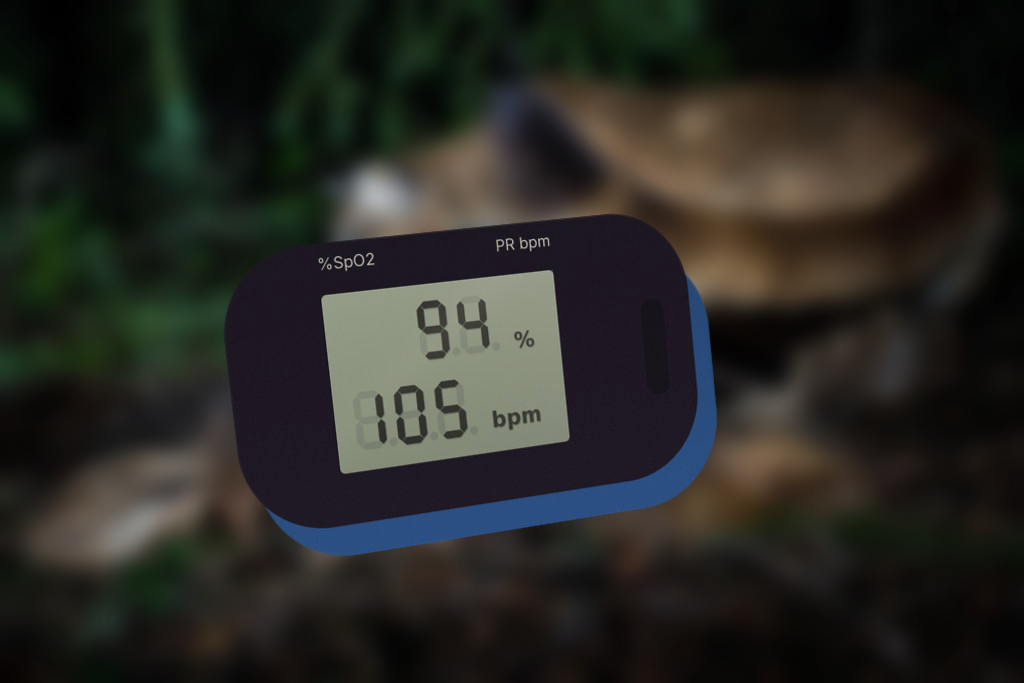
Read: 94 %
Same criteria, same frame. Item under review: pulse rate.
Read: 105 bpm
